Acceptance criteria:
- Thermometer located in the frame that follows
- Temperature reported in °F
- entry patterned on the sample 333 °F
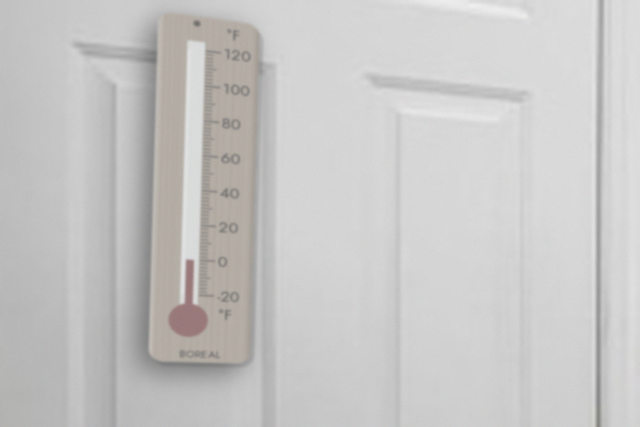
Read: 0 °F
